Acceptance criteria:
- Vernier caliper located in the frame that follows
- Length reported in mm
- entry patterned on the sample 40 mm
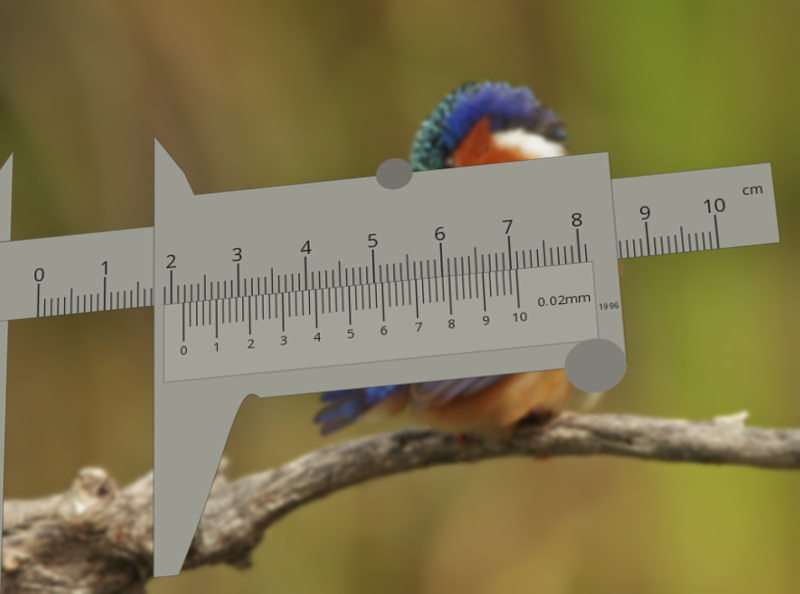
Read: 21.8 mm
